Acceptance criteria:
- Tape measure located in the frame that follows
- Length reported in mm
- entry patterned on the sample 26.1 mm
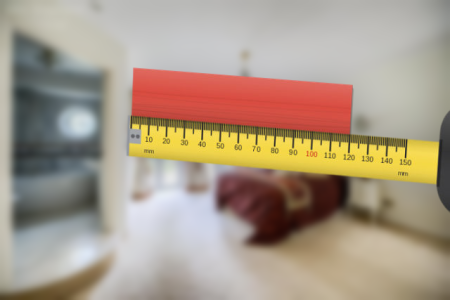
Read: 120 mm
